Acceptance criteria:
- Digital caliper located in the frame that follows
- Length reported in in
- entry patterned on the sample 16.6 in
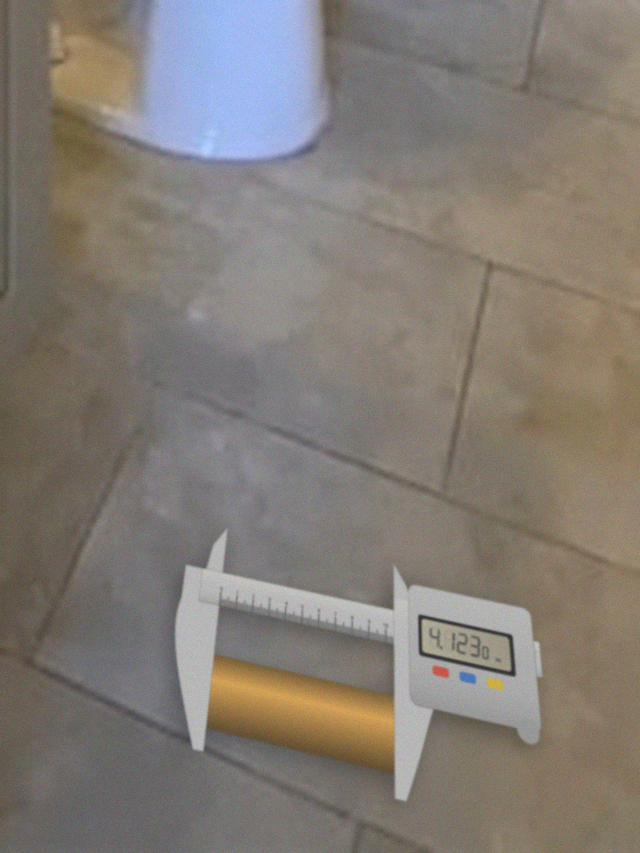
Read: 4.1230 in
